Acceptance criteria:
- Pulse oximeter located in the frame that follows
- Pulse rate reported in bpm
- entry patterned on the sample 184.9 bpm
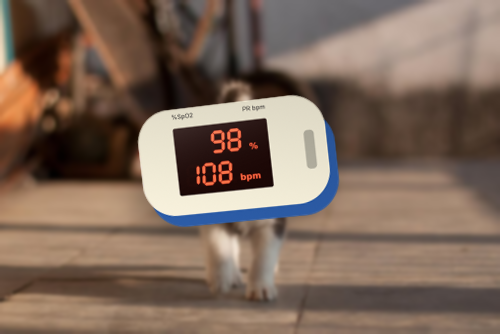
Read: 108 bpm
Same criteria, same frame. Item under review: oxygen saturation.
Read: 98 %
